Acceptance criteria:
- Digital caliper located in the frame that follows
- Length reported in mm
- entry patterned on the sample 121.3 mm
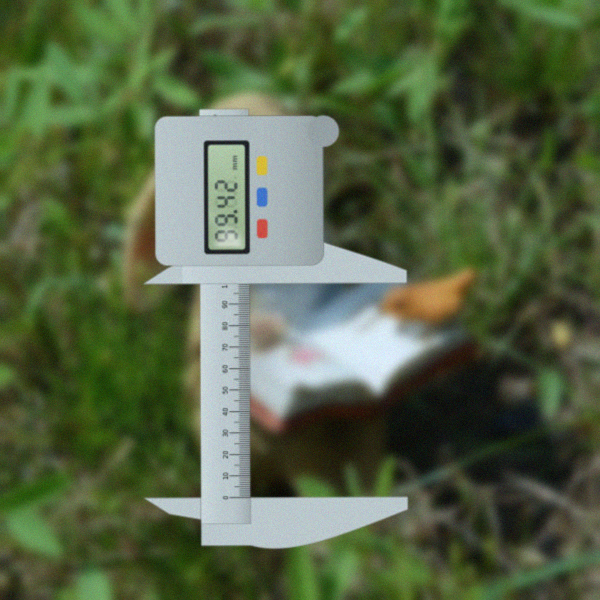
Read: 99.42 mm
